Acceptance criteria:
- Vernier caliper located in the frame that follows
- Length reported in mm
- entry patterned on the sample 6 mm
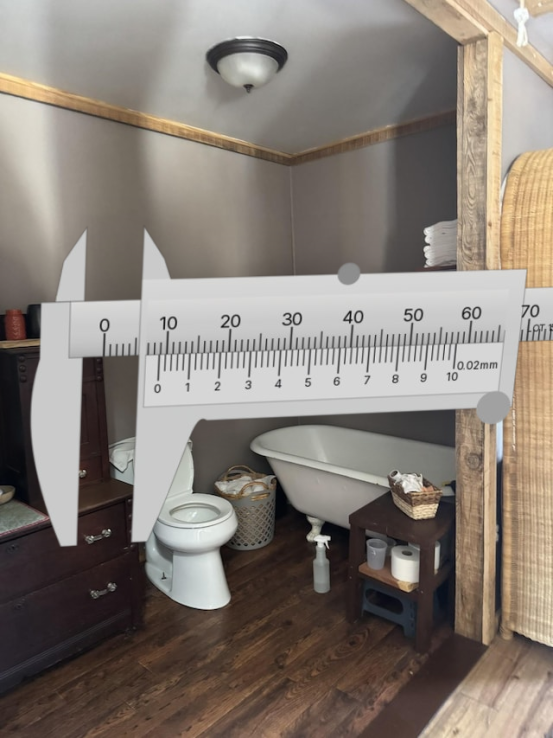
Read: 8.8 mm
